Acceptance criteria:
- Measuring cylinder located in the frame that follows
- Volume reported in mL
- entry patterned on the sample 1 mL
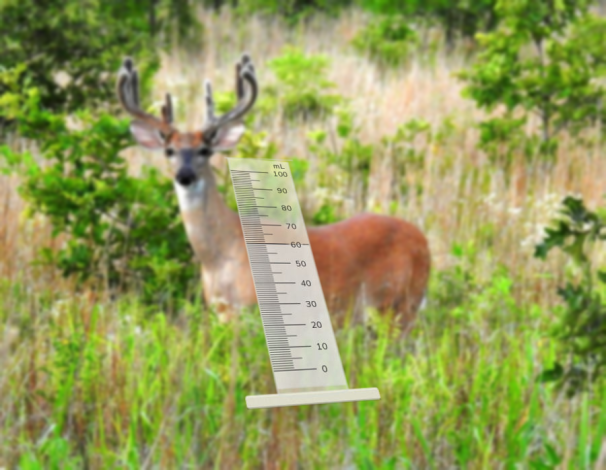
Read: 60 mL
